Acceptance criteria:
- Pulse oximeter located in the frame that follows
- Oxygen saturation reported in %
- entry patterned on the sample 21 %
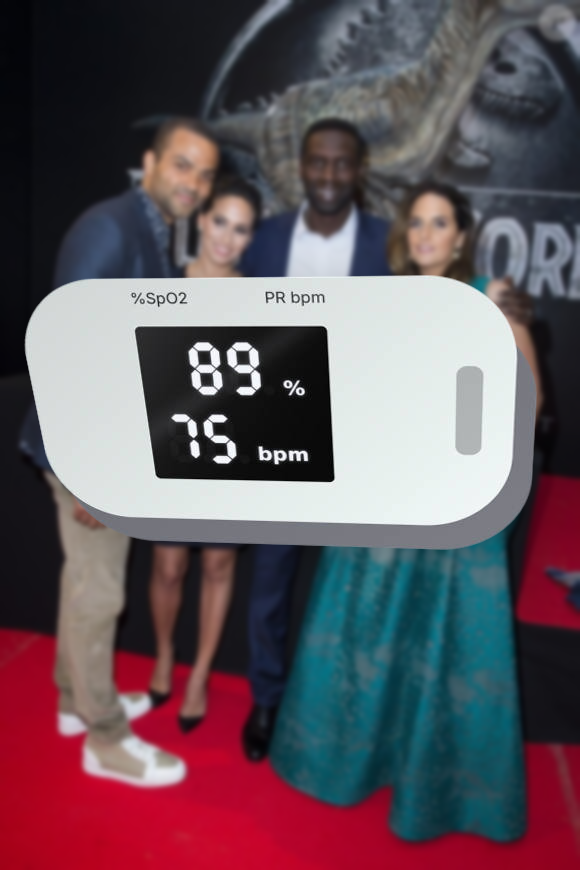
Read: 89 %
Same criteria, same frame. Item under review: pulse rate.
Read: 75 bpm
